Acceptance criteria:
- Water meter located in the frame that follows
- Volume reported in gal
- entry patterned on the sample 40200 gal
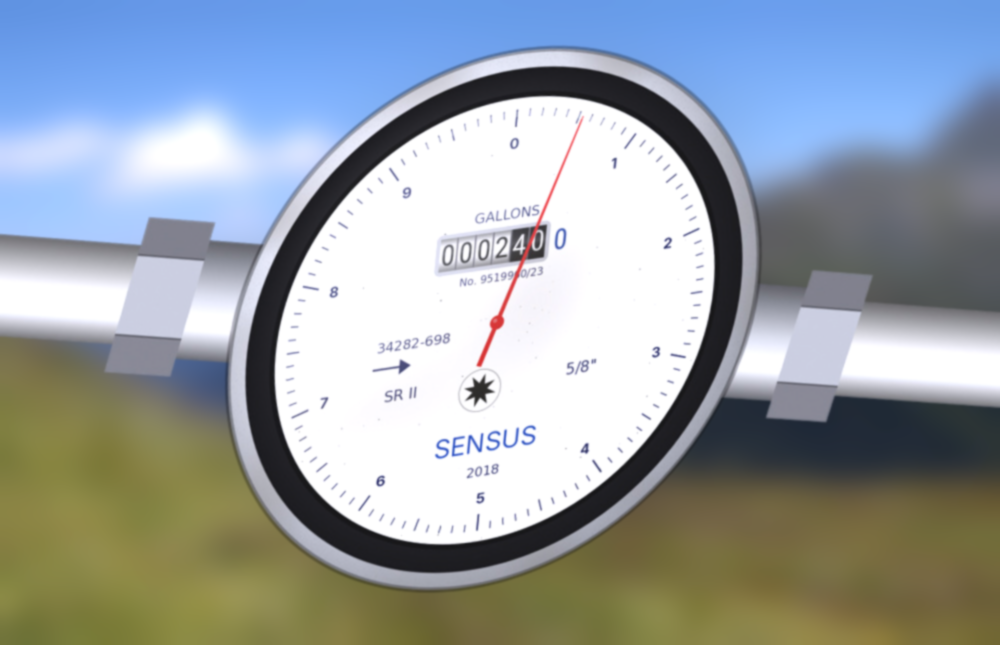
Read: 2400.5 gal
